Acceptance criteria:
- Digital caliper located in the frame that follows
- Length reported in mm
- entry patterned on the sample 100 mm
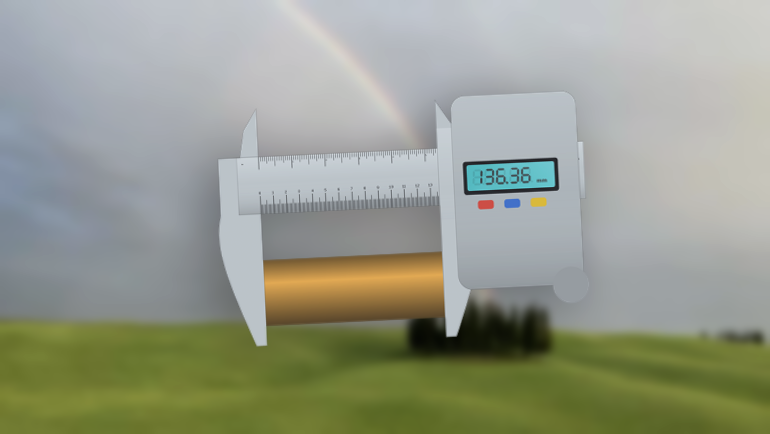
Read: 136.36 mm
